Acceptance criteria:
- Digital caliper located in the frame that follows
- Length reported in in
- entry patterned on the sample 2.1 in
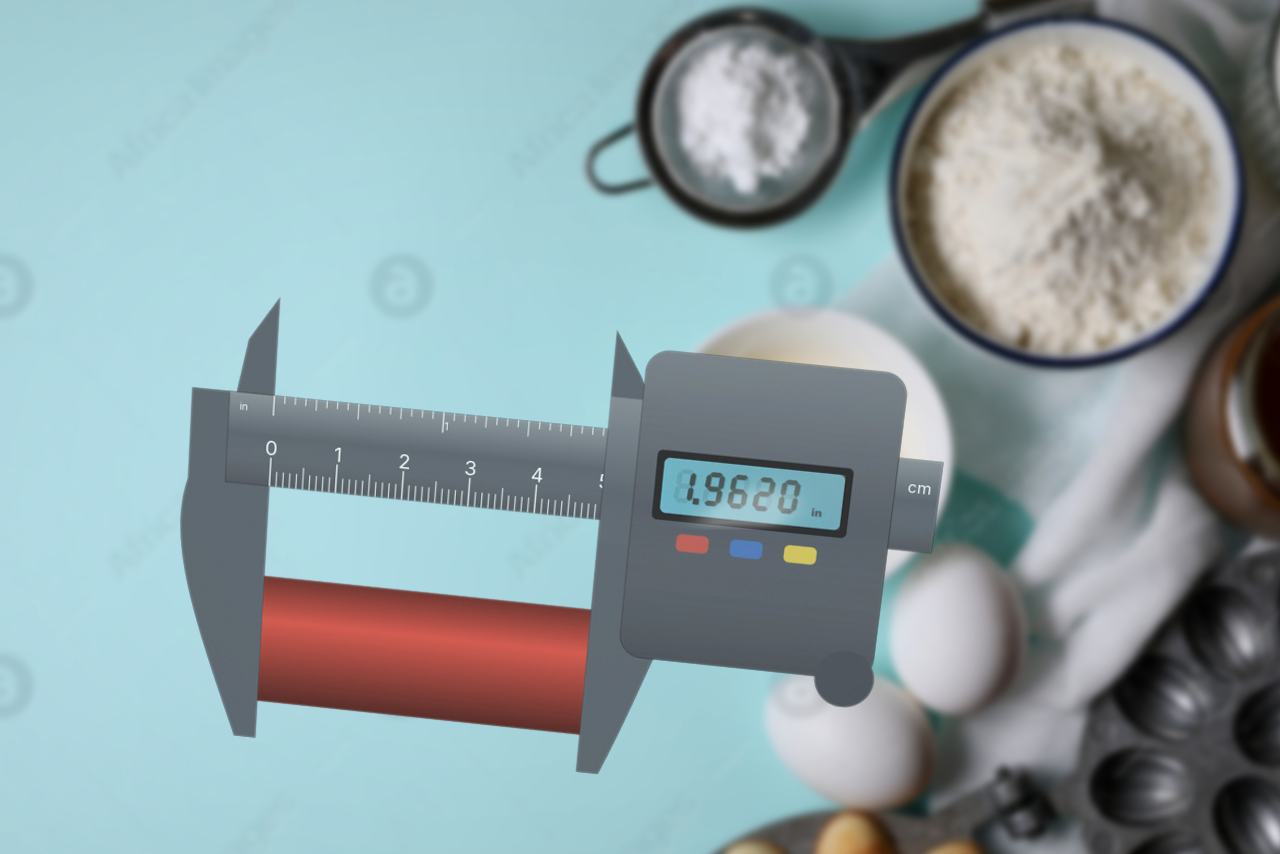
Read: 1.9620 in
